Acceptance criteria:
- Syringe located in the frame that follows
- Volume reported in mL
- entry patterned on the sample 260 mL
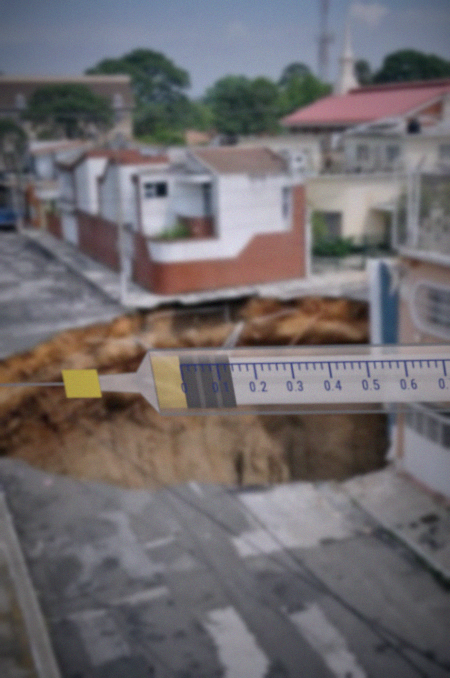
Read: 0 mL
